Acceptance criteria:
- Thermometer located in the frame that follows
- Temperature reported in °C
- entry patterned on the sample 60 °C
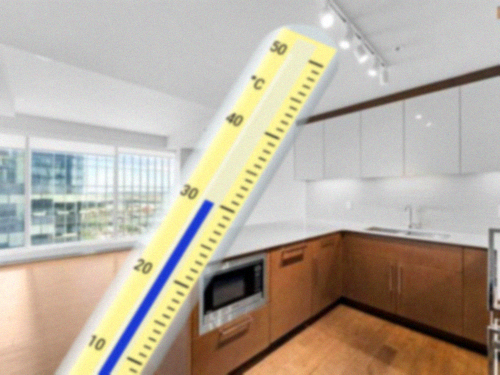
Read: 30 °C
